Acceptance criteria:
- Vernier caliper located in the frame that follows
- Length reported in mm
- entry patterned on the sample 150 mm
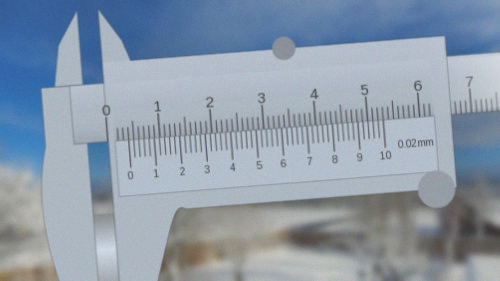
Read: 4.0 mm
